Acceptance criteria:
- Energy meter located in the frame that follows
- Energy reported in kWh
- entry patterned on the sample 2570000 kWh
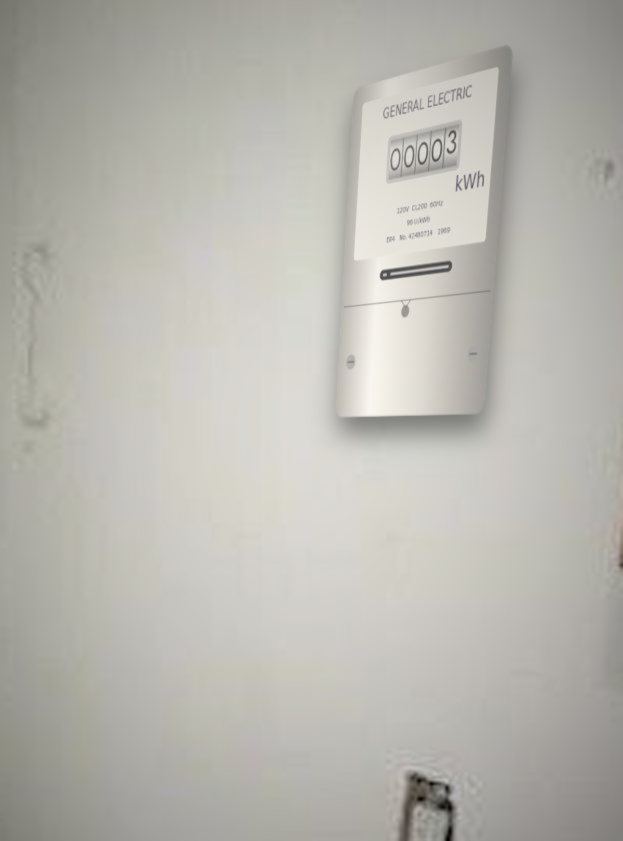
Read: 3 kWh
